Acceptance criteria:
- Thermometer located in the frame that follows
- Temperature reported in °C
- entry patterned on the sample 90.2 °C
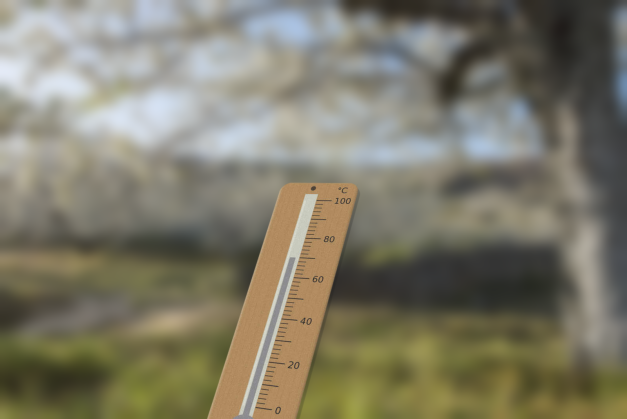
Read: 70 °C
